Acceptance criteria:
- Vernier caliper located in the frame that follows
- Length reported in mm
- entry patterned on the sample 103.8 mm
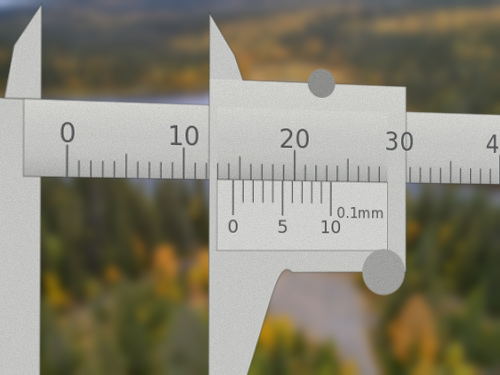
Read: 14.4 mm
